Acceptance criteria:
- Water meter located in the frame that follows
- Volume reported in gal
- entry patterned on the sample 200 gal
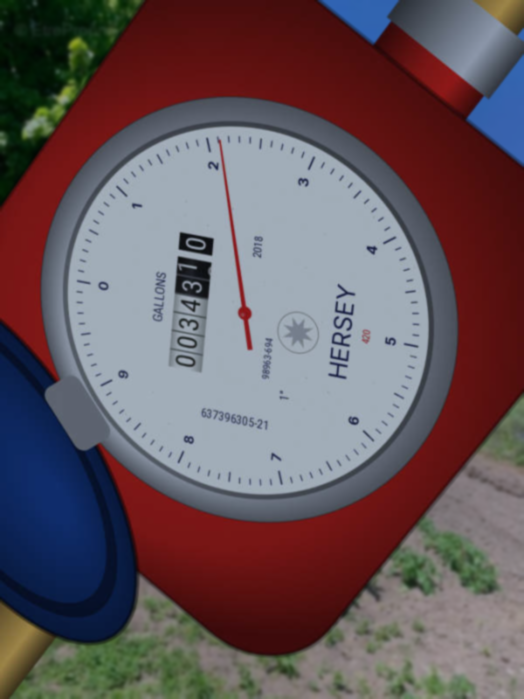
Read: 34312.1 gal
